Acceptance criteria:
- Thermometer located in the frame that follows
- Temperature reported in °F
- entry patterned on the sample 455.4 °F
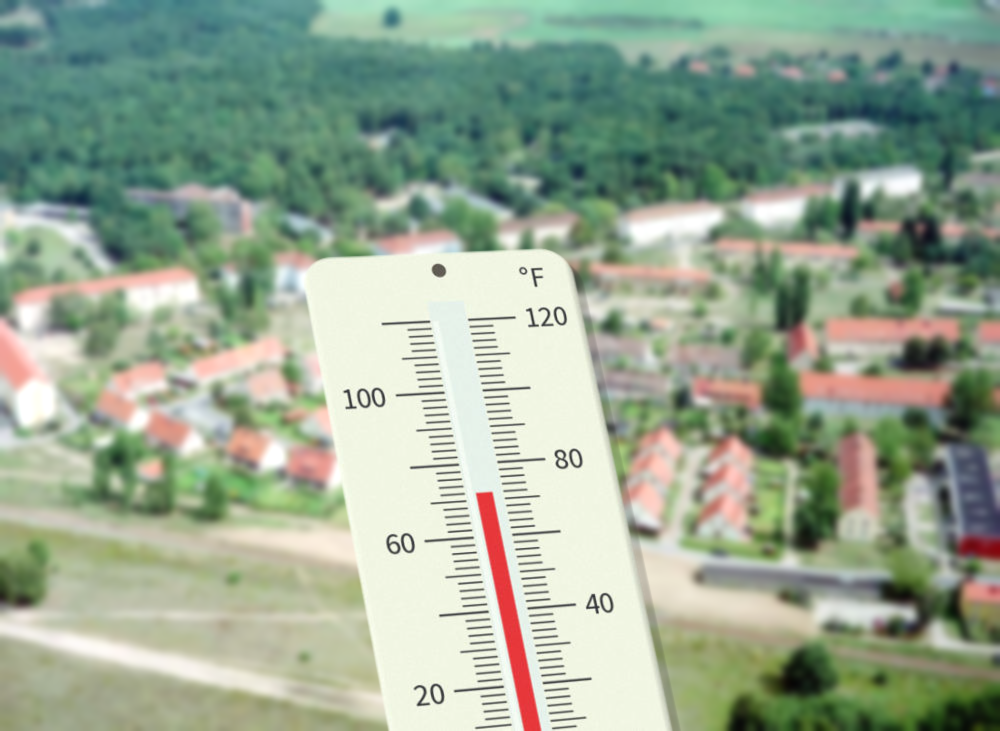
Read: 72 °F
